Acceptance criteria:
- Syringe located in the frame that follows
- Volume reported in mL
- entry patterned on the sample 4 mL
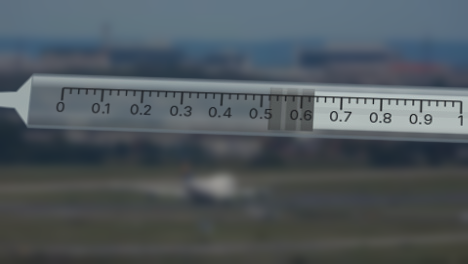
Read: 0.52 mL
